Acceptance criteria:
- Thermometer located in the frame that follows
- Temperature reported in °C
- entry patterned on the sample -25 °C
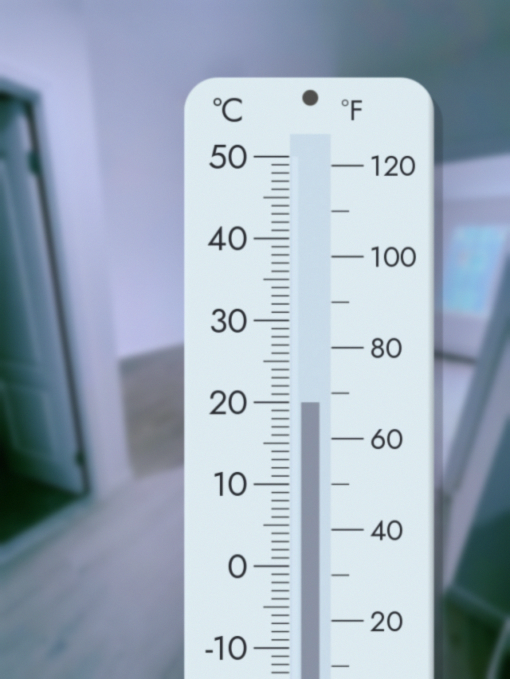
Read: 20 °C
